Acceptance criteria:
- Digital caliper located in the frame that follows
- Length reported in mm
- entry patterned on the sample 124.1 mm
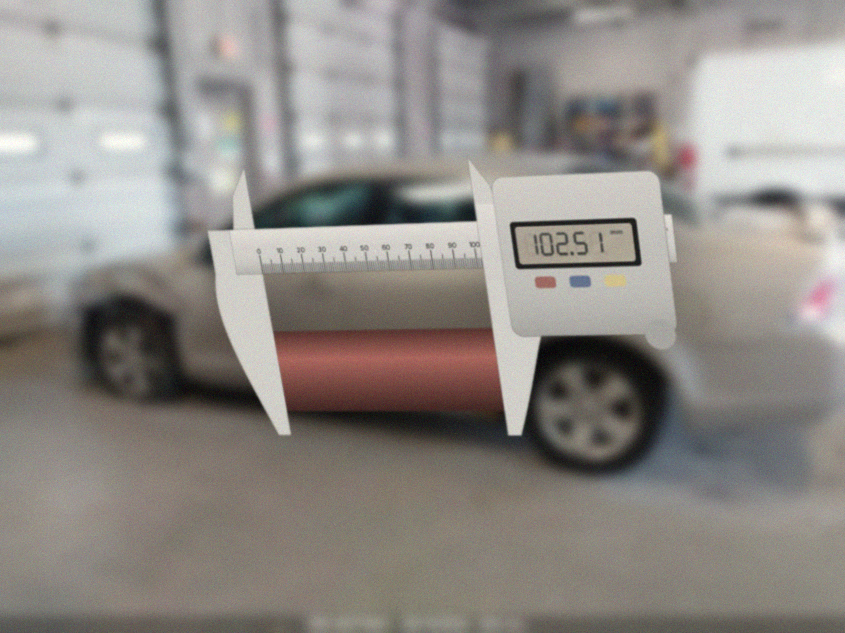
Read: 102.51 mm
